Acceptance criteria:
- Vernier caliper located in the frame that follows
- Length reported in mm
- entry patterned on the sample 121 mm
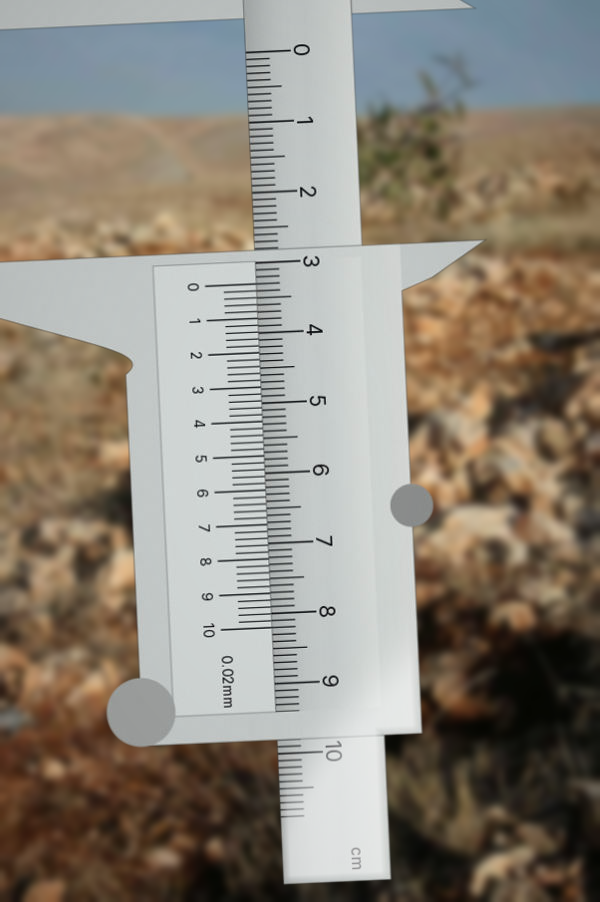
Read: 33.0 mm
